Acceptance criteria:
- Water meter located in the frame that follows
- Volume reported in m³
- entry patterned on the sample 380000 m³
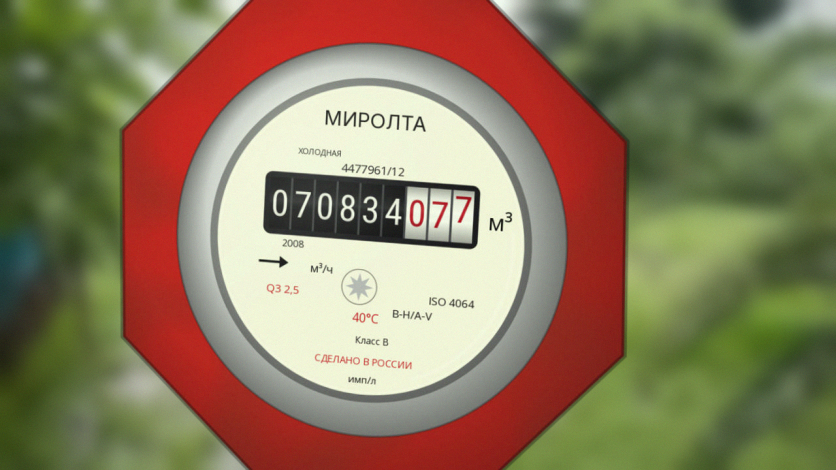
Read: 70834.077 m³
